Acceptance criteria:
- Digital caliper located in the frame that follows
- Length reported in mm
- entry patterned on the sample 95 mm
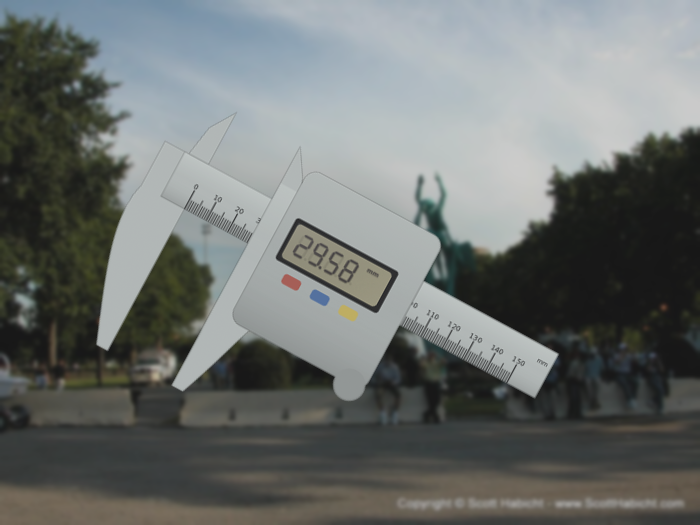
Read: 29.58 mm
